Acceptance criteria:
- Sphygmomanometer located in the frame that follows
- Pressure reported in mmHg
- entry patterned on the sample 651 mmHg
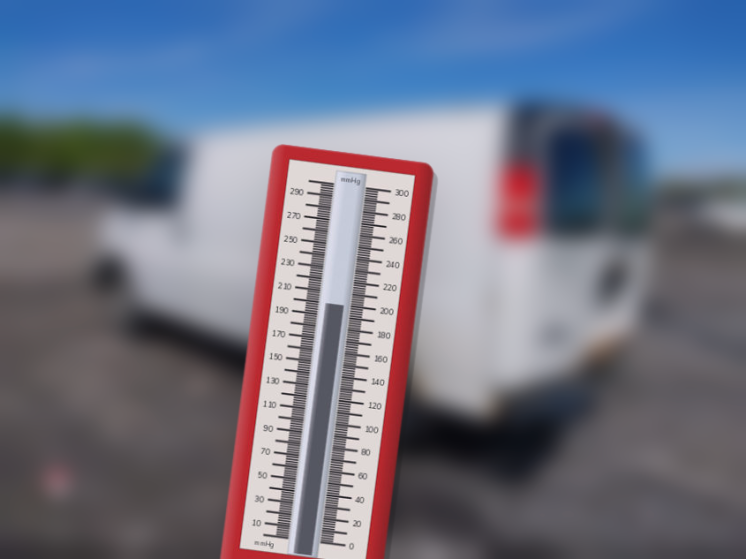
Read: 200 mmHg
